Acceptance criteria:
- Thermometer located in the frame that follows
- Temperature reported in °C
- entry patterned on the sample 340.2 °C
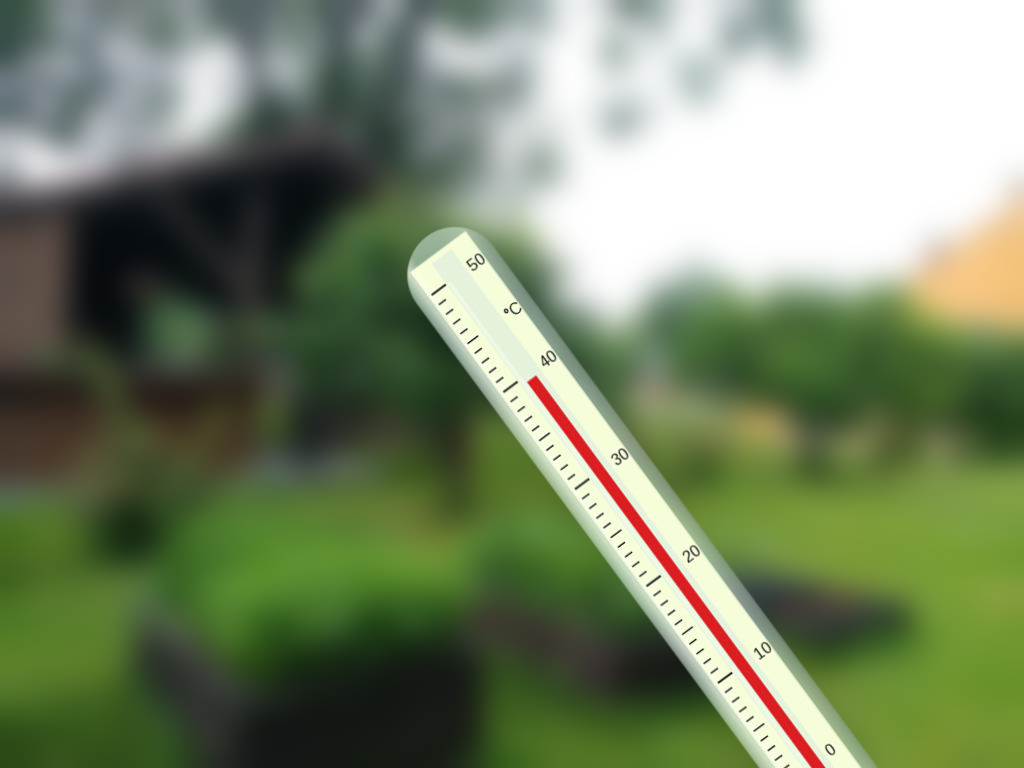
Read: 39.5 °C
